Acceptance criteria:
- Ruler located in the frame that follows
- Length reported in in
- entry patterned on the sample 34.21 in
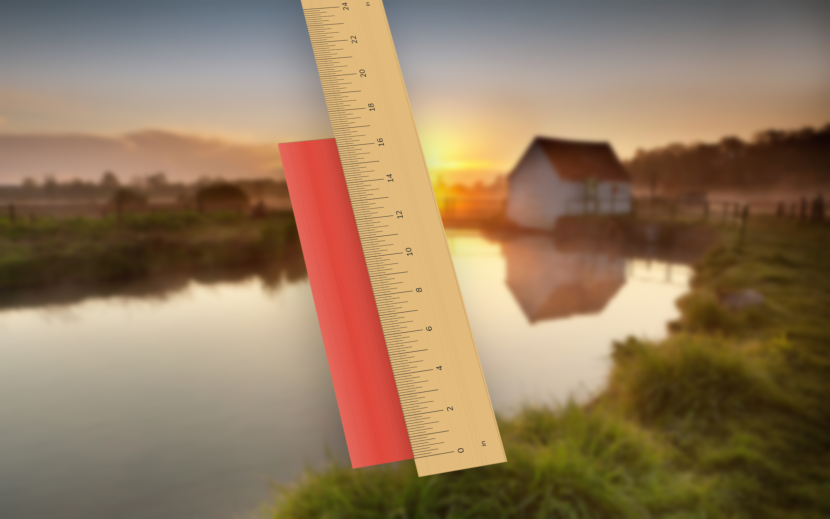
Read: 16.5 in
